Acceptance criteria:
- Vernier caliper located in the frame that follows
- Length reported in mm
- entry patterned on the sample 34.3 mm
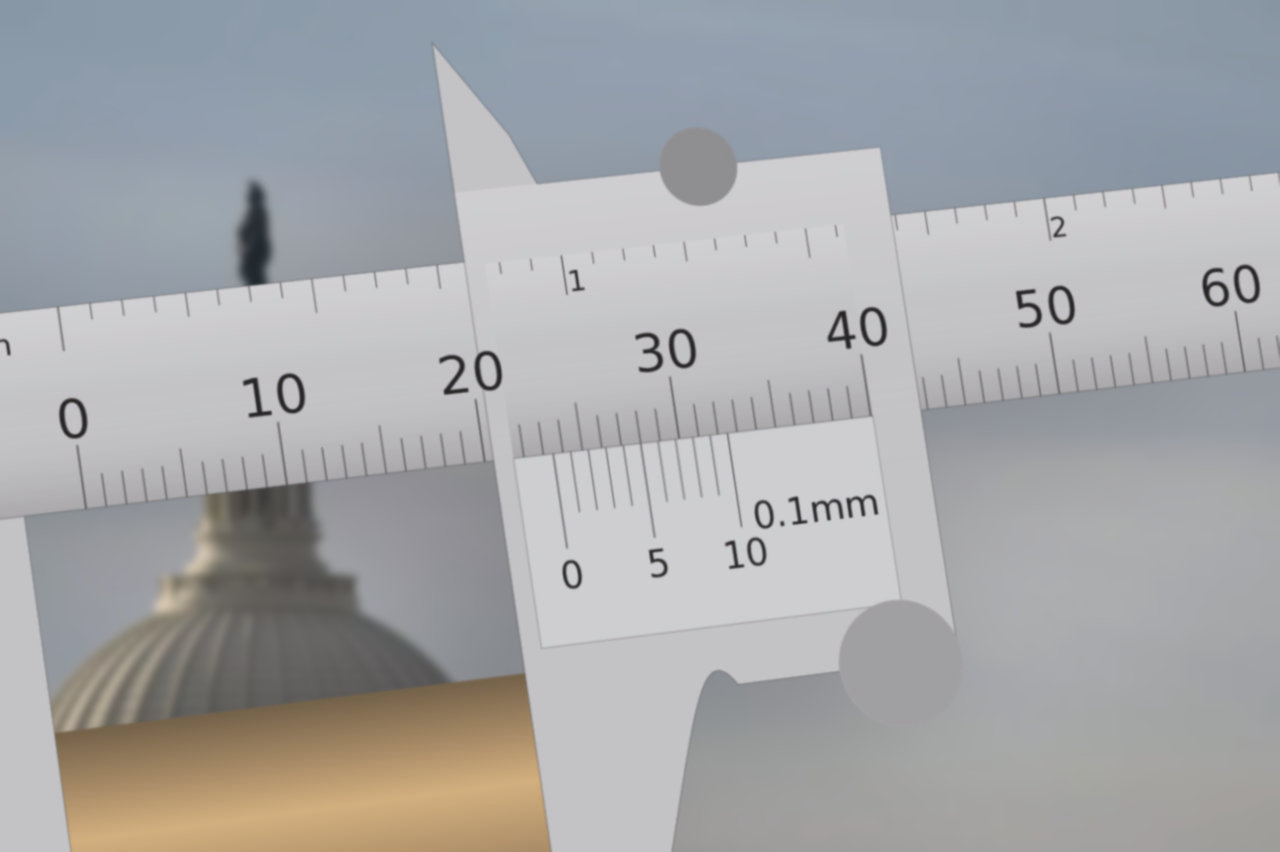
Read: 23.5 mm
